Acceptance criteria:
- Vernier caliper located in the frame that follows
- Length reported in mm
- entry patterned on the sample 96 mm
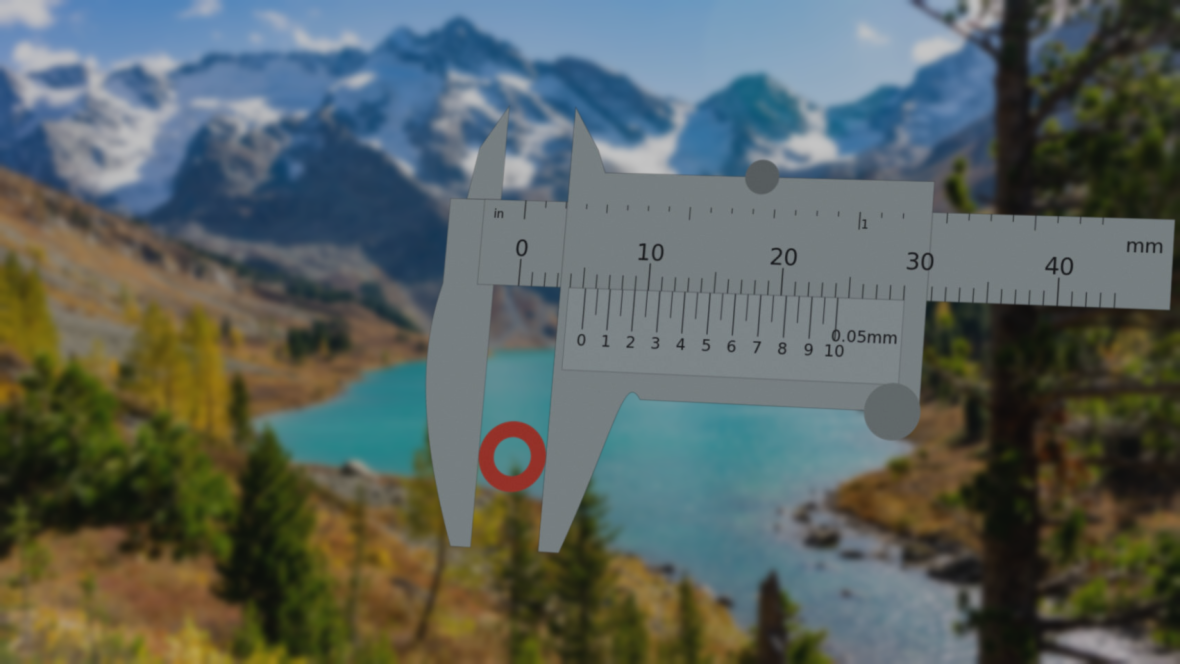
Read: 5.2 mm
